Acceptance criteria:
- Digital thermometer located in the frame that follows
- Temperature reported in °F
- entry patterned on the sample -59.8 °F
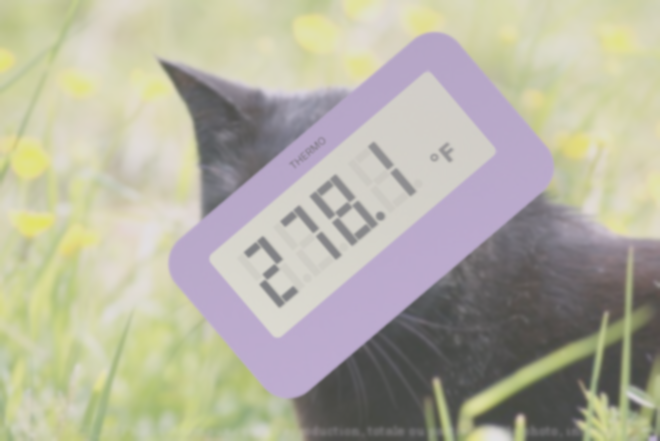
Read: 278.1 °F
